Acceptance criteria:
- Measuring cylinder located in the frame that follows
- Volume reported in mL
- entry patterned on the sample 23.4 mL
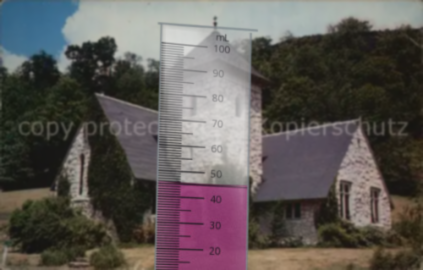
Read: 45 mL
